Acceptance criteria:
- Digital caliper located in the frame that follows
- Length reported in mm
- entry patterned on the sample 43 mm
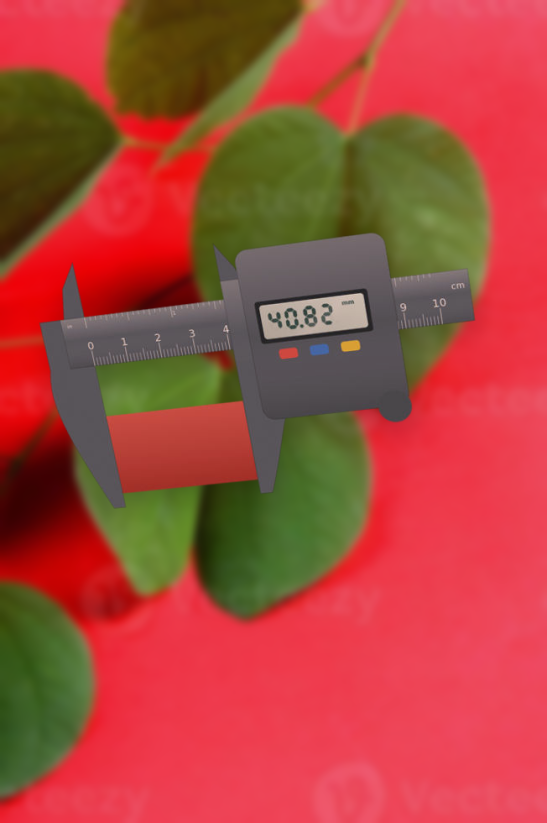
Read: 40.82 mm
